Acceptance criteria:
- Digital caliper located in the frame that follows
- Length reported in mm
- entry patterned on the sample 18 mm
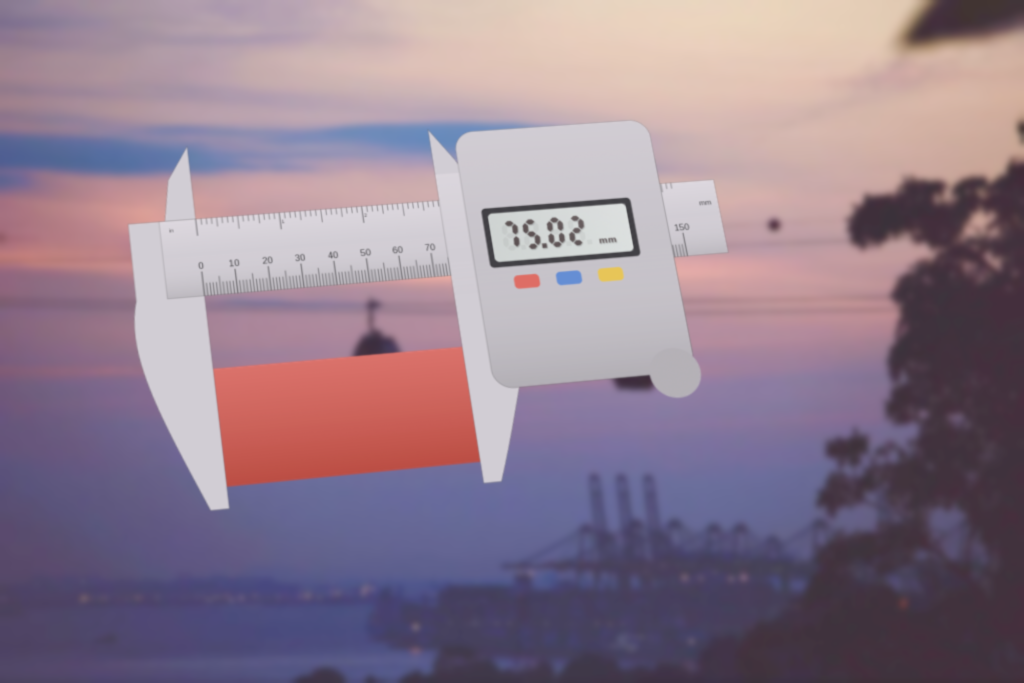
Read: 75.02 mm
